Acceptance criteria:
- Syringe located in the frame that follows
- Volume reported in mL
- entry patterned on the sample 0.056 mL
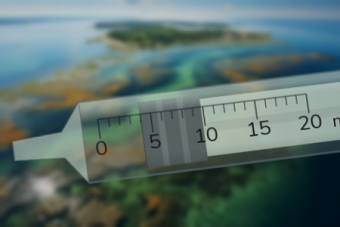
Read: 4 mL
